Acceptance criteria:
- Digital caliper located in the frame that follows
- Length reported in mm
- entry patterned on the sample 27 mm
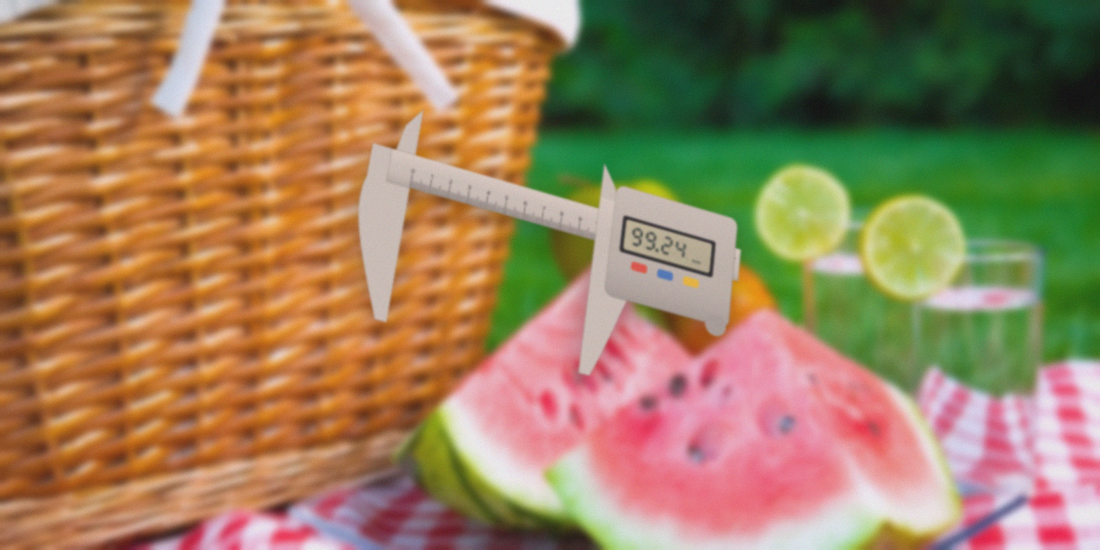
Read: 99.24 mm
